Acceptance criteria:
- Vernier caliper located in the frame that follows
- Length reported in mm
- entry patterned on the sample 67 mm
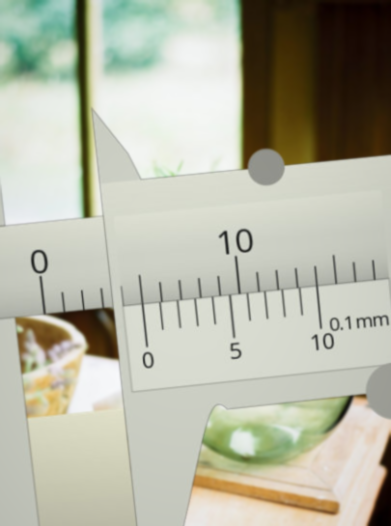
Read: 5.0 mm
